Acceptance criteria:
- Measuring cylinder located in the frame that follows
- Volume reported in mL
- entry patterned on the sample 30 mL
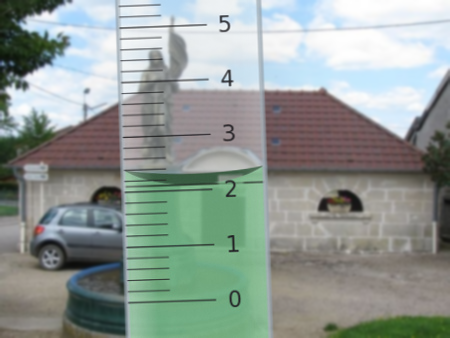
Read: 2.1 mL
